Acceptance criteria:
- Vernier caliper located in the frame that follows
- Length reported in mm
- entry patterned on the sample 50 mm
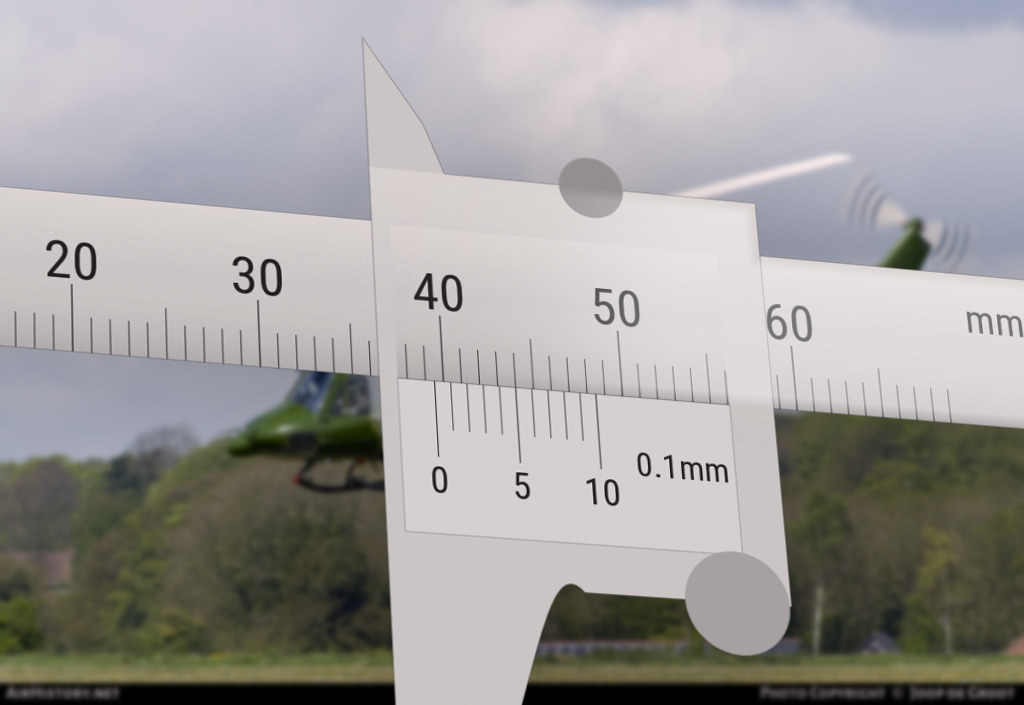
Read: 39.5 mm
